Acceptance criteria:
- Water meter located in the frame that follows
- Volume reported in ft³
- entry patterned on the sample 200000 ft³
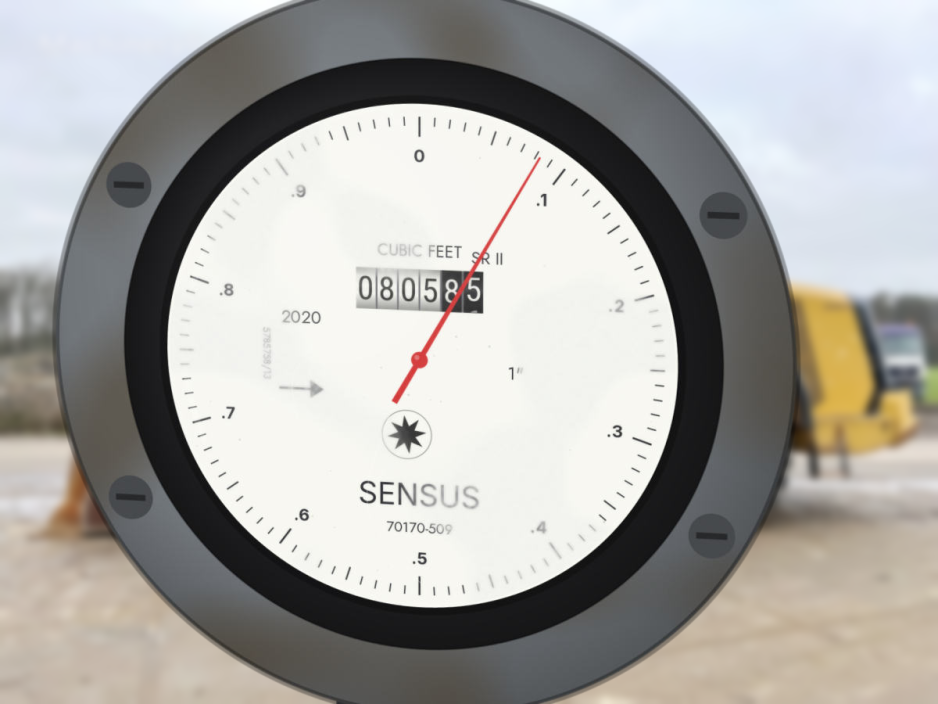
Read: 80585.08 ft³
